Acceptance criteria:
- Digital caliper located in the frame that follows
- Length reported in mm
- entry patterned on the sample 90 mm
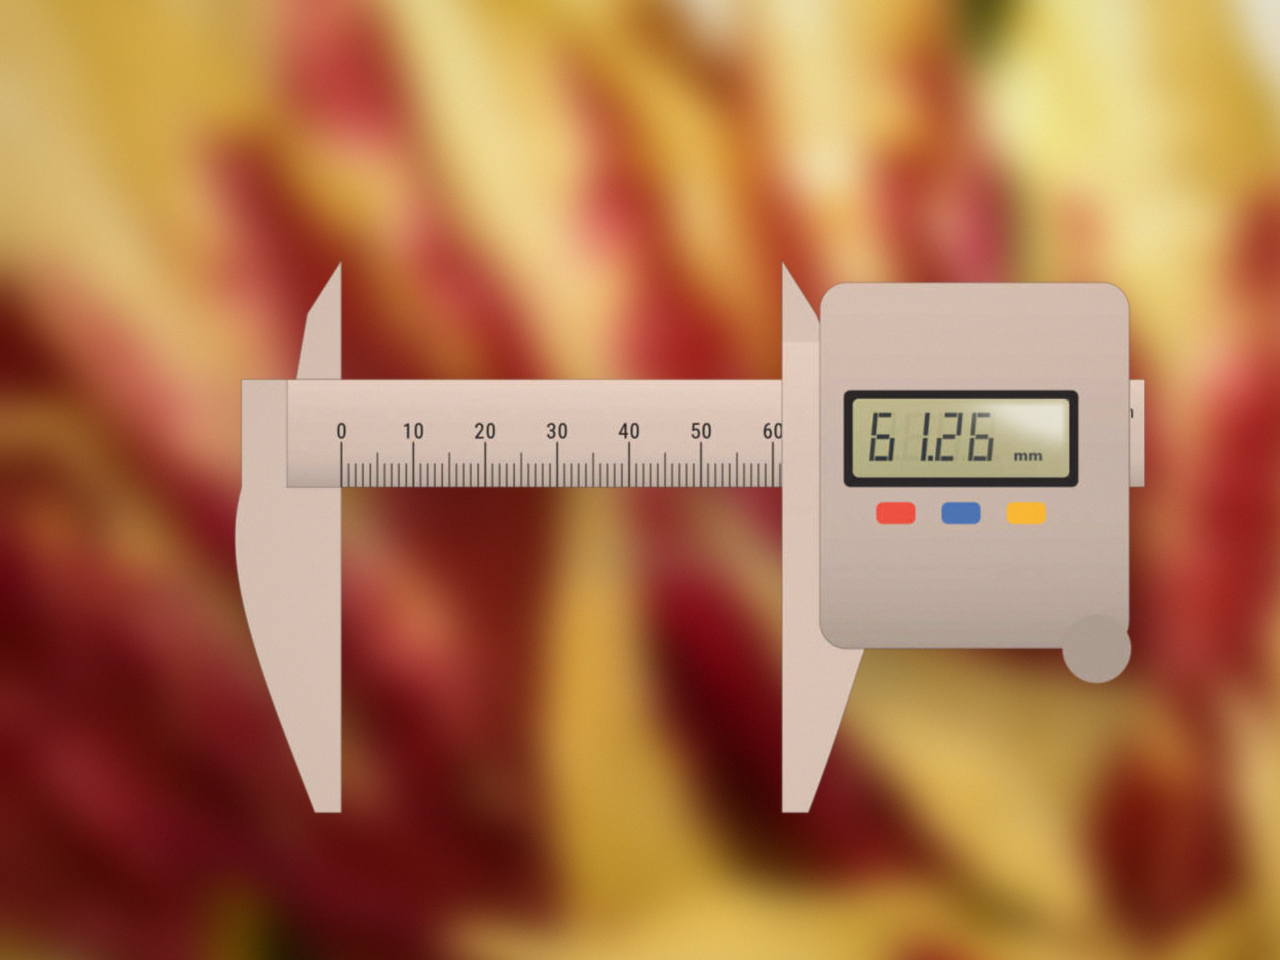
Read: 61.26 mm
